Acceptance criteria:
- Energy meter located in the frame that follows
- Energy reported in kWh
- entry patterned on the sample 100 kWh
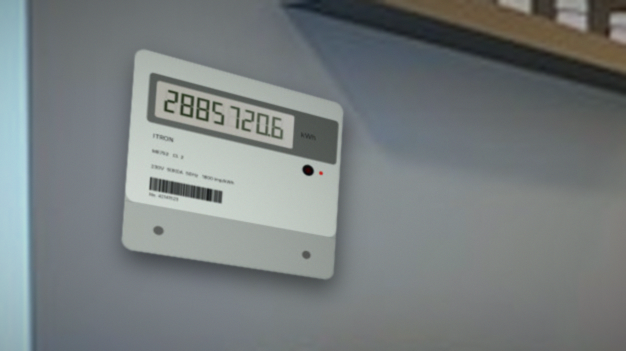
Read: 2885720.6 kWh
